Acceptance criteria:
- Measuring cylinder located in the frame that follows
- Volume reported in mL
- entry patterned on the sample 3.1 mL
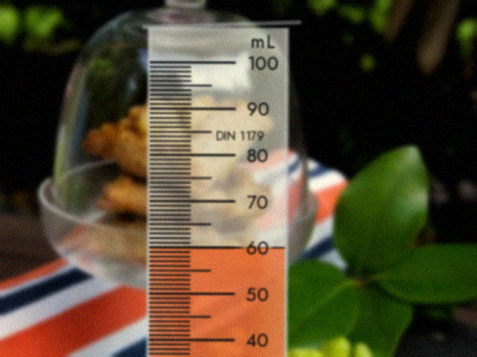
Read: 60 mL
